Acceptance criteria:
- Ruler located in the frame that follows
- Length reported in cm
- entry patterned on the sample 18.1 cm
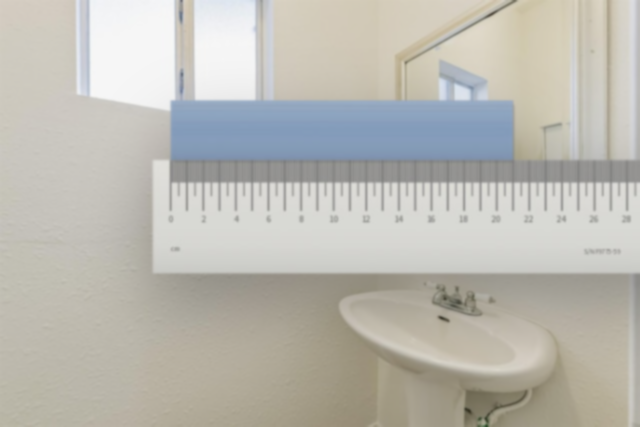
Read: 21 cm
